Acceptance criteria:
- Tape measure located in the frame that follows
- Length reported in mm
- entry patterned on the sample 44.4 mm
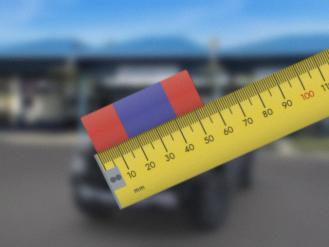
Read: 55 mm
